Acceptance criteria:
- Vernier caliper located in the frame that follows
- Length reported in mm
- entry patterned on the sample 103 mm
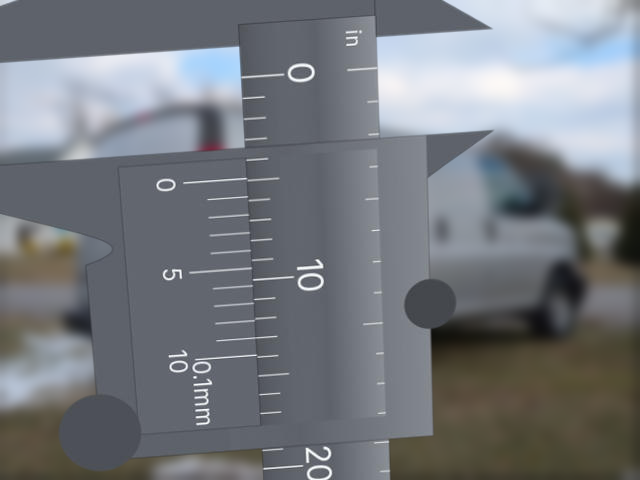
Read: 4.9 mm
